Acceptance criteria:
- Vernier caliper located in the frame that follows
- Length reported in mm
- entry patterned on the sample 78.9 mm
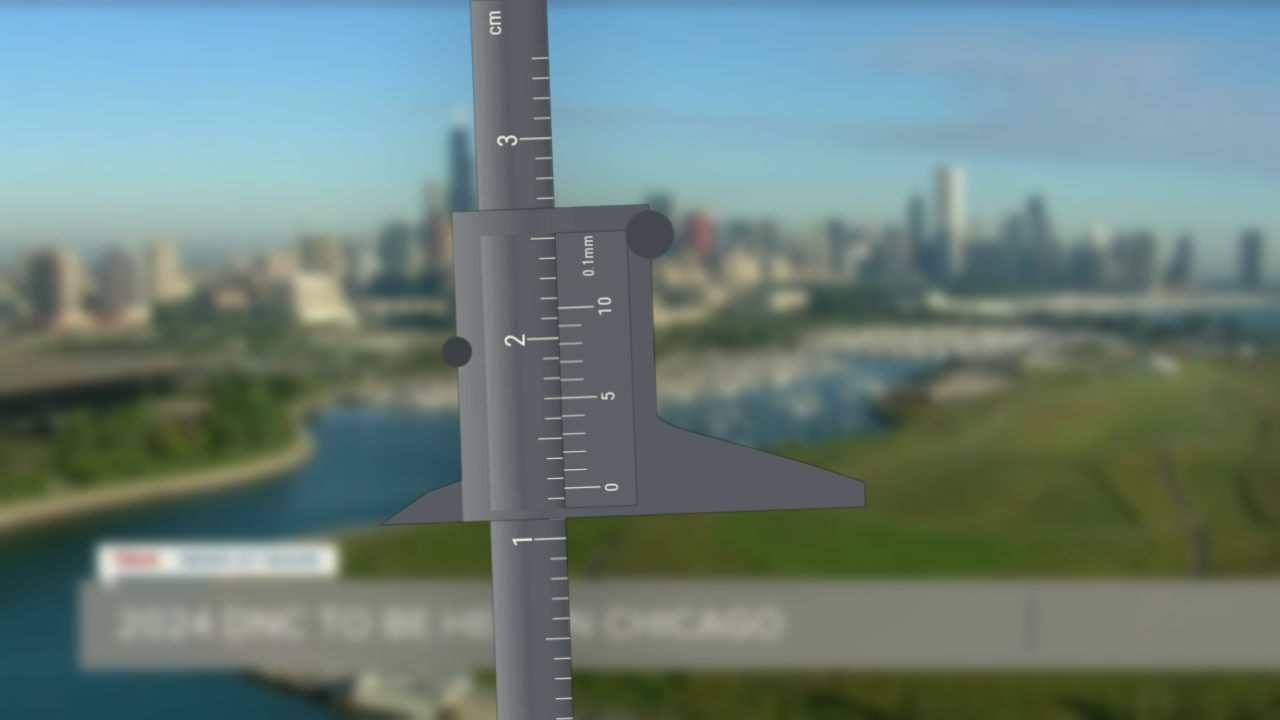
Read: 12.5 mm
